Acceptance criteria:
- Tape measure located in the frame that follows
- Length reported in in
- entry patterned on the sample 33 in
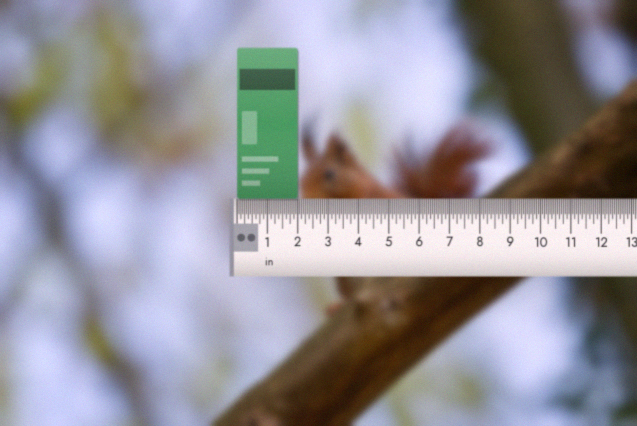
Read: 2 in
